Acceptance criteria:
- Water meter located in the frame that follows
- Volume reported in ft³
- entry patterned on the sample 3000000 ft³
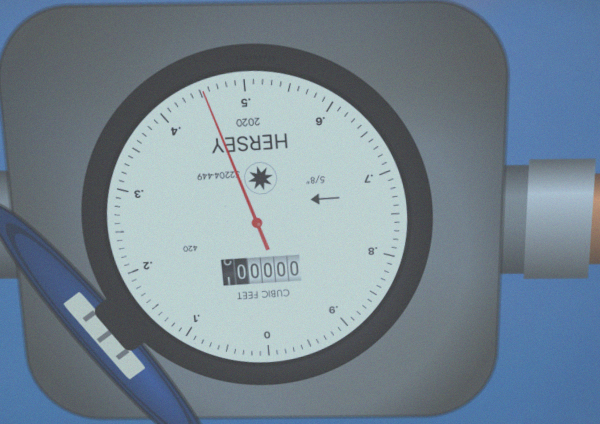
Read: 1.45 ft³
